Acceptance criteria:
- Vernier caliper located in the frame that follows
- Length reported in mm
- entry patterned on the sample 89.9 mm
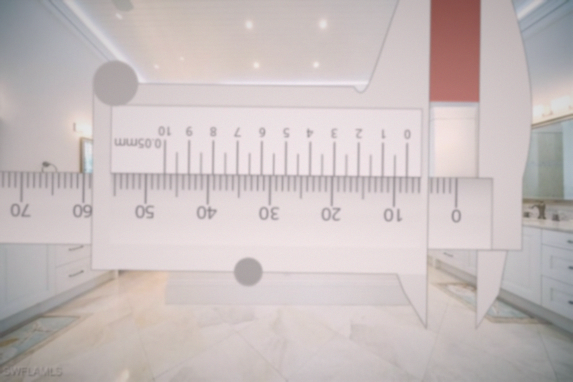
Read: 8.0 mm
